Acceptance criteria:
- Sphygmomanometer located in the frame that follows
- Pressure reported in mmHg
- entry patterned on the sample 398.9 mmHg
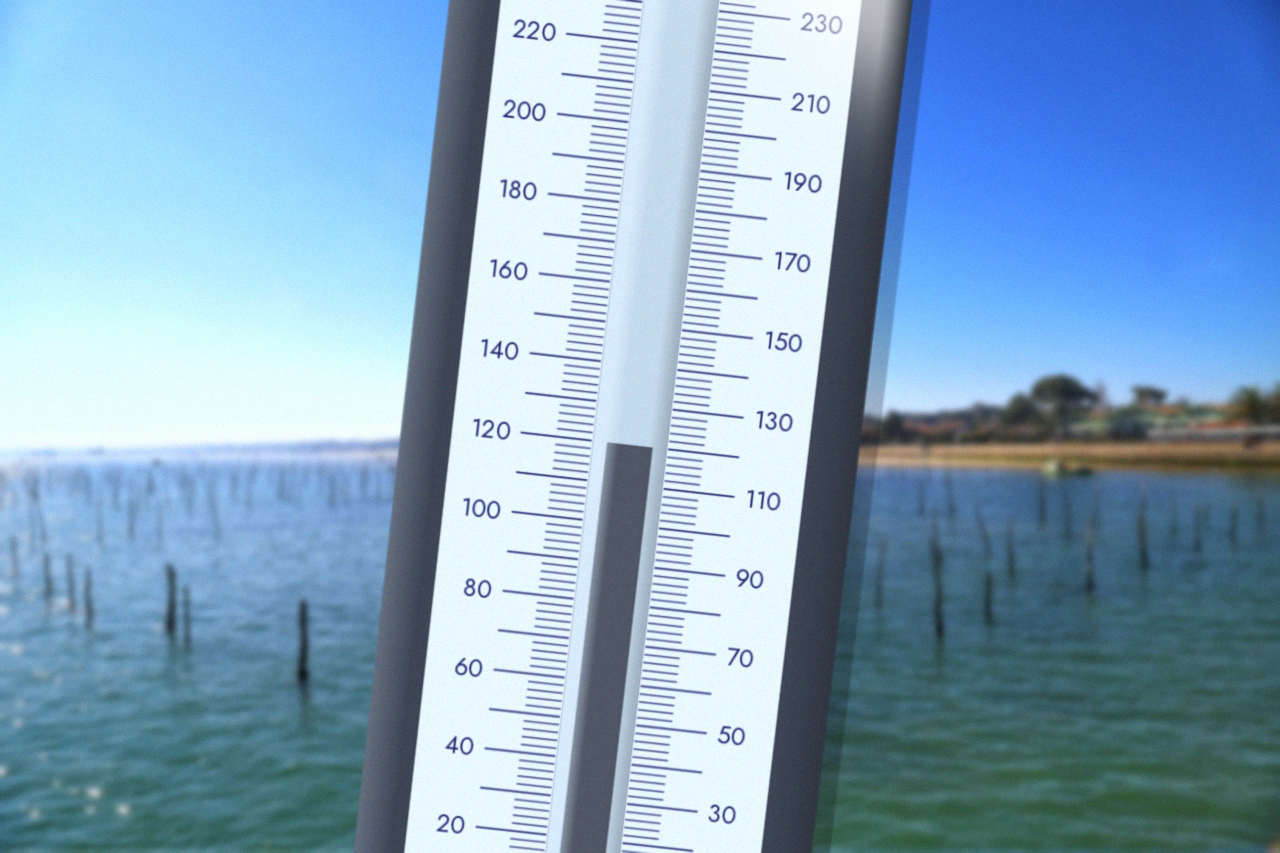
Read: 120 mmHg
